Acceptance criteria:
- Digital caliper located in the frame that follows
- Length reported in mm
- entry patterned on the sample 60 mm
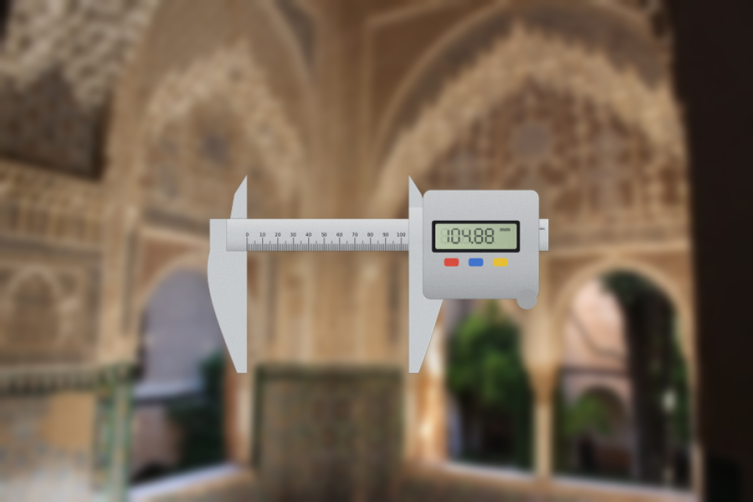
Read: 104.88 mm
